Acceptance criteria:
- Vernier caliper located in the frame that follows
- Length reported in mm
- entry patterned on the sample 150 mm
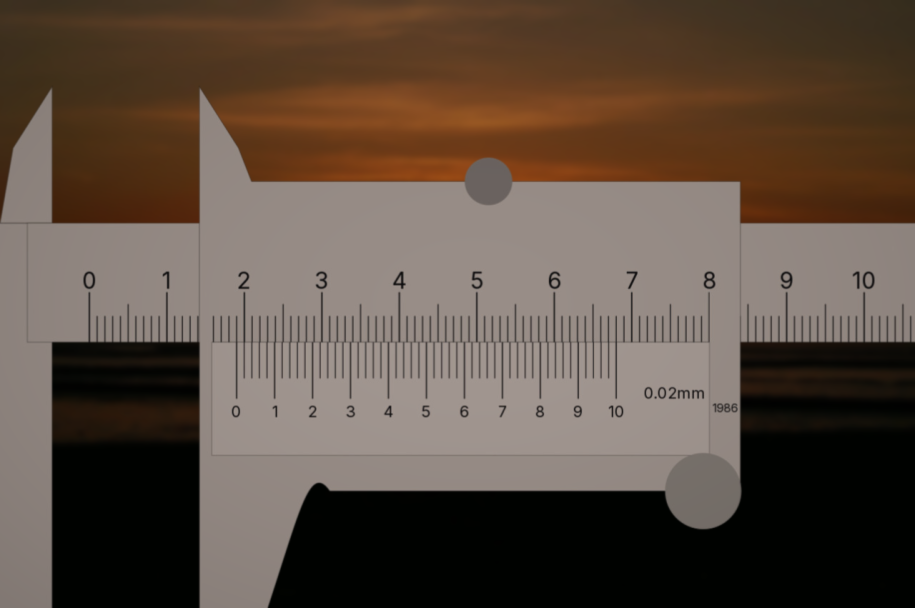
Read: 19.0 mm
